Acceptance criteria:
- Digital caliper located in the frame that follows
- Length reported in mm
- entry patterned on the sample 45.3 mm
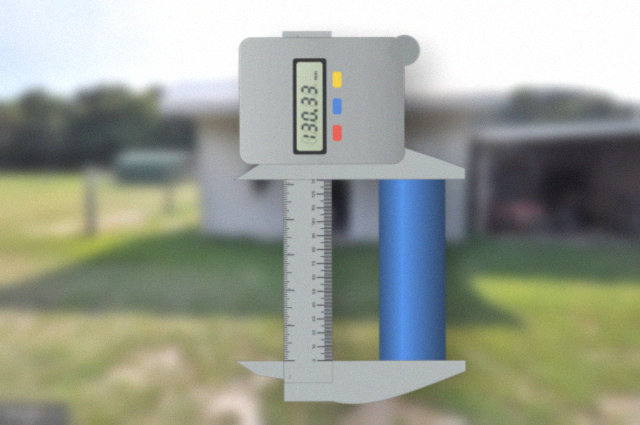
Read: 130.33 mm
